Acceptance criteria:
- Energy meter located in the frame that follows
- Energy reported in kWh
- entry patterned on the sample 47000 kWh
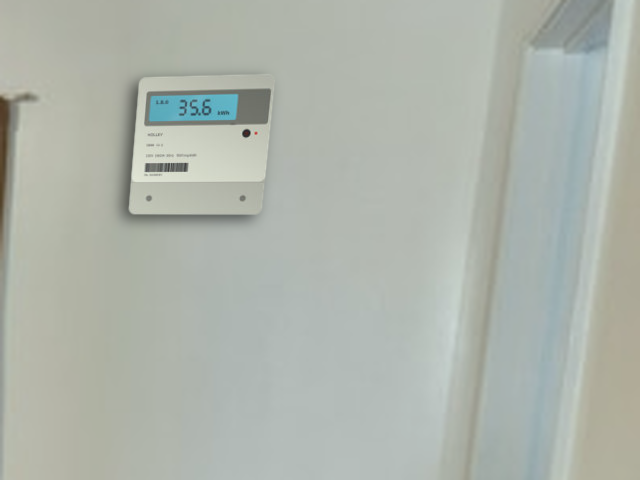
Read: 35.6 kWh
